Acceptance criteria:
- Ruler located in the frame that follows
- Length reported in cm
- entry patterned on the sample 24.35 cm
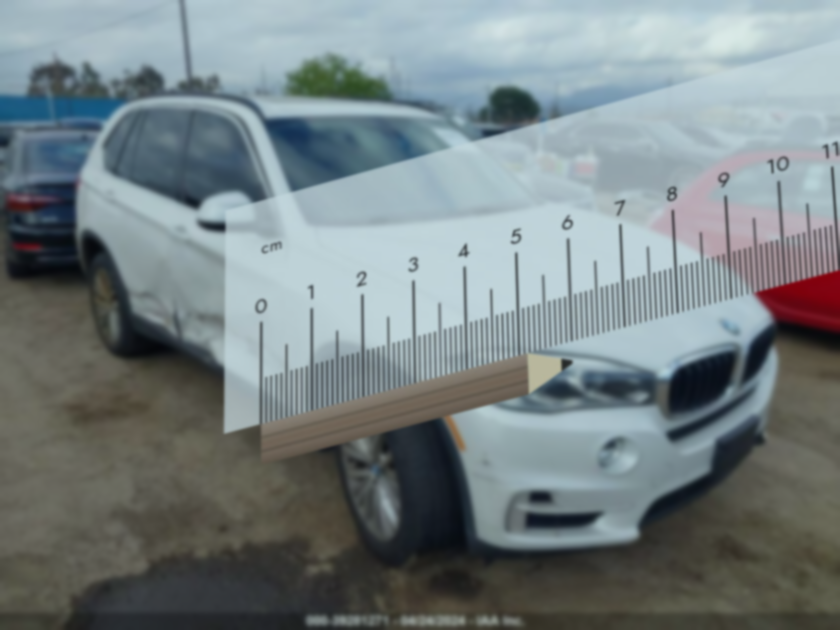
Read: 6 cm
